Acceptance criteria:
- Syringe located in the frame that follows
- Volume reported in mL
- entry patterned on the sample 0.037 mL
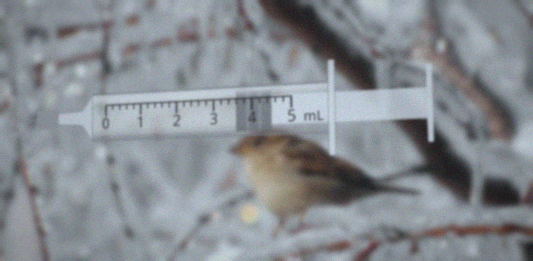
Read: 3.6 mL
